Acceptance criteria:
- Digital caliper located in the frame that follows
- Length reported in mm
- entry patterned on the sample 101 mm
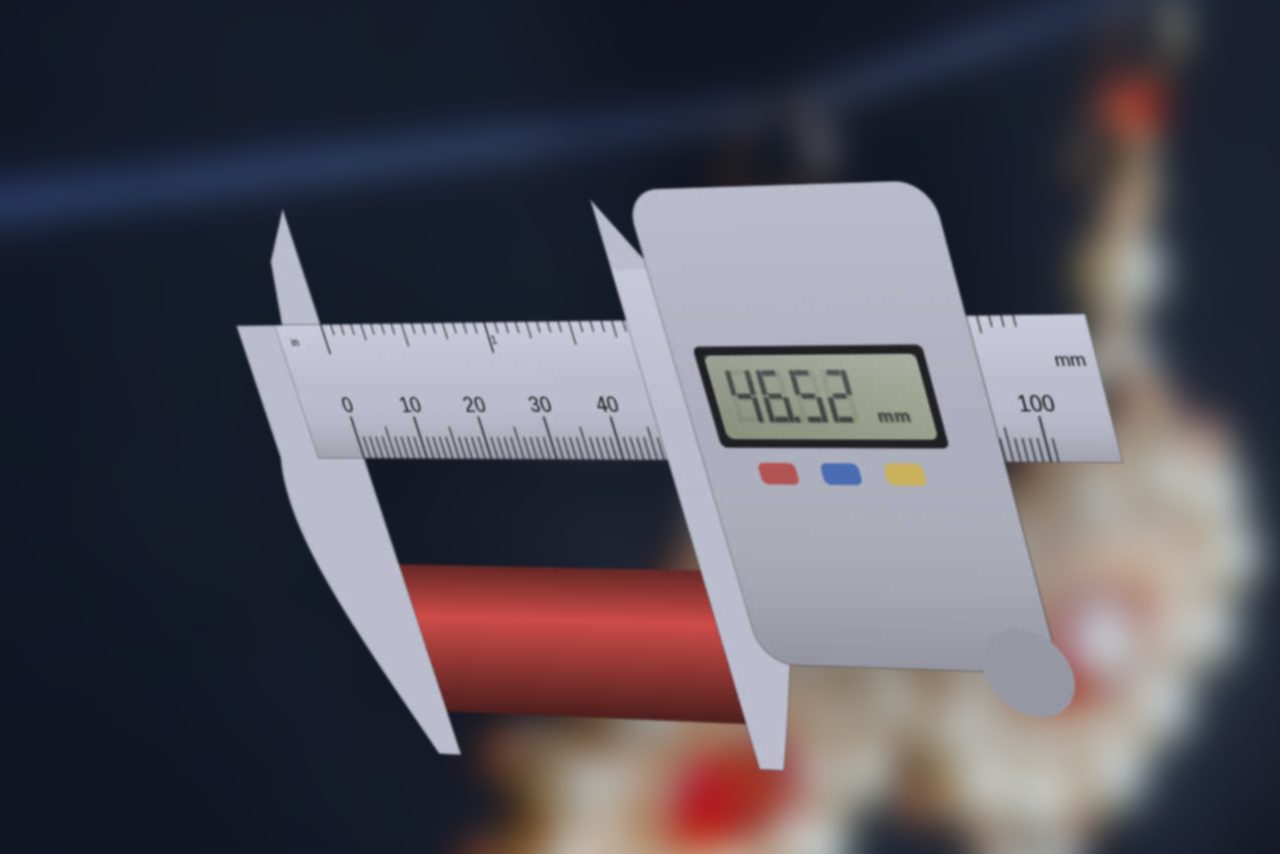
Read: 46.52 mm
